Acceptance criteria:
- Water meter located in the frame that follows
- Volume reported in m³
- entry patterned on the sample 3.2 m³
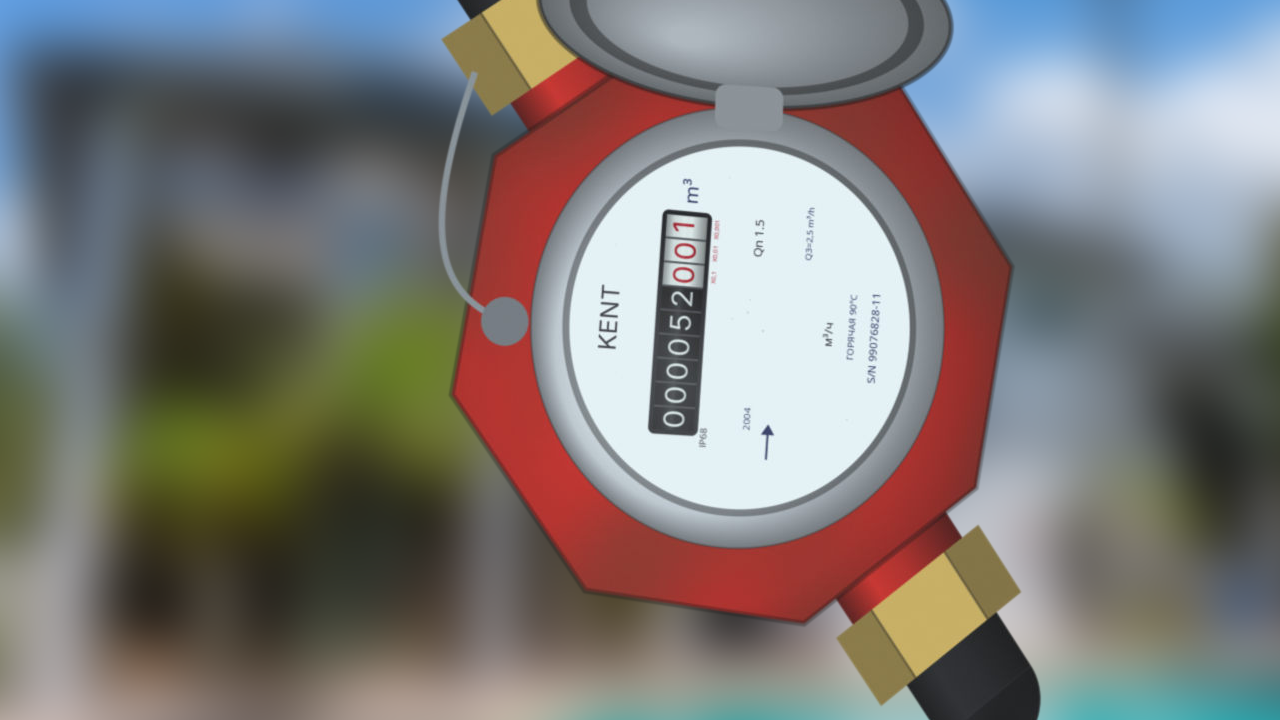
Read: 52.001 m³
